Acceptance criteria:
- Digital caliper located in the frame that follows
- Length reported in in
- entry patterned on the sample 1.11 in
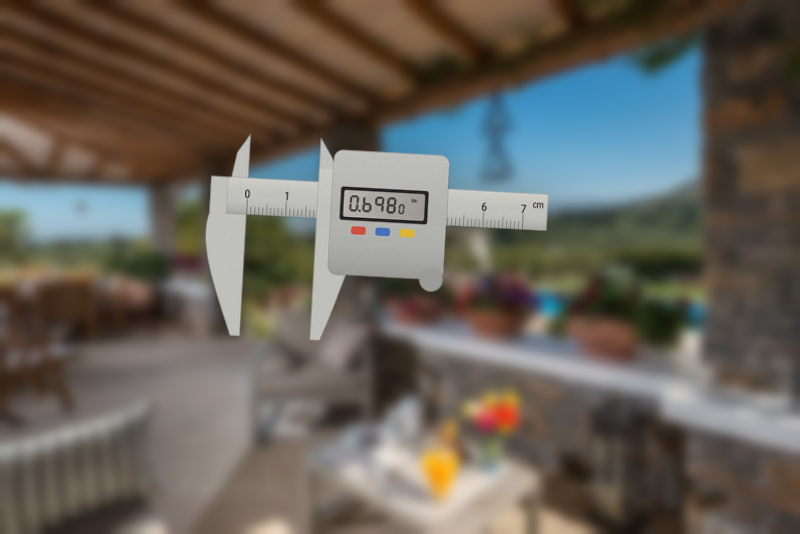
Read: 0.6980 in
